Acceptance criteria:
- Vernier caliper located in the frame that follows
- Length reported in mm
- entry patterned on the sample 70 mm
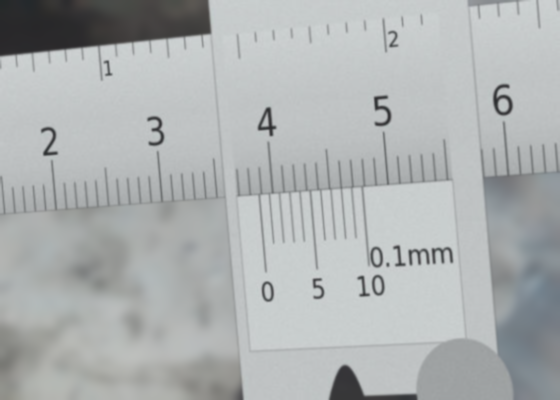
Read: 38.8 mm
